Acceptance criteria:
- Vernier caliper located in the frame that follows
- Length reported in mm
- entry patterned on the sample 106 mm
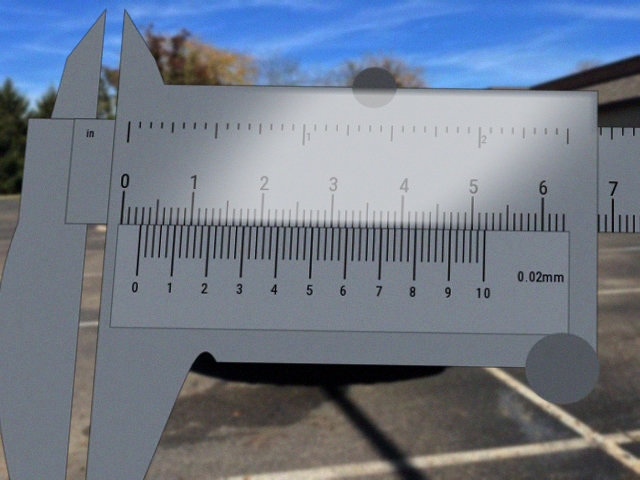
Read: 2.8 mm
